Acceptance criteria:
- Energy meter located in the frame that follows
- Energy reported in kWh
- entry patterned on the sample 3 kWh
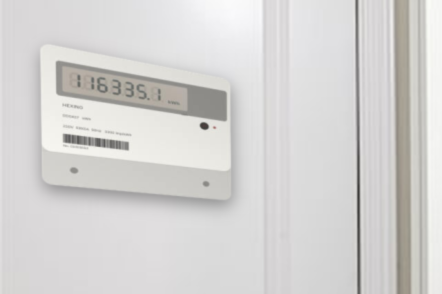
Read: 116335.1 kWh
